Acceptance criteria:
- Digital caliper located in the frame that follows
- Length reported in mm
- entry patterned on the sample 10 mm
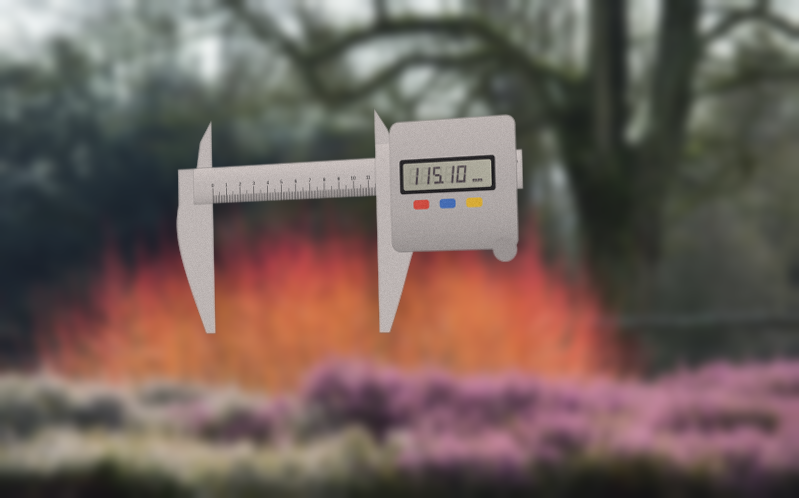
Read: 115.10 mm
